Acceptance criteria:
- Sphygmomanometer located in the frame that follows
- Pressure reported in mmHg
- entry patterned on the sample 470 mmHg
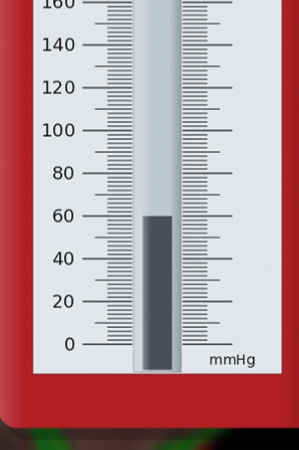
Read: 60 mmHg
